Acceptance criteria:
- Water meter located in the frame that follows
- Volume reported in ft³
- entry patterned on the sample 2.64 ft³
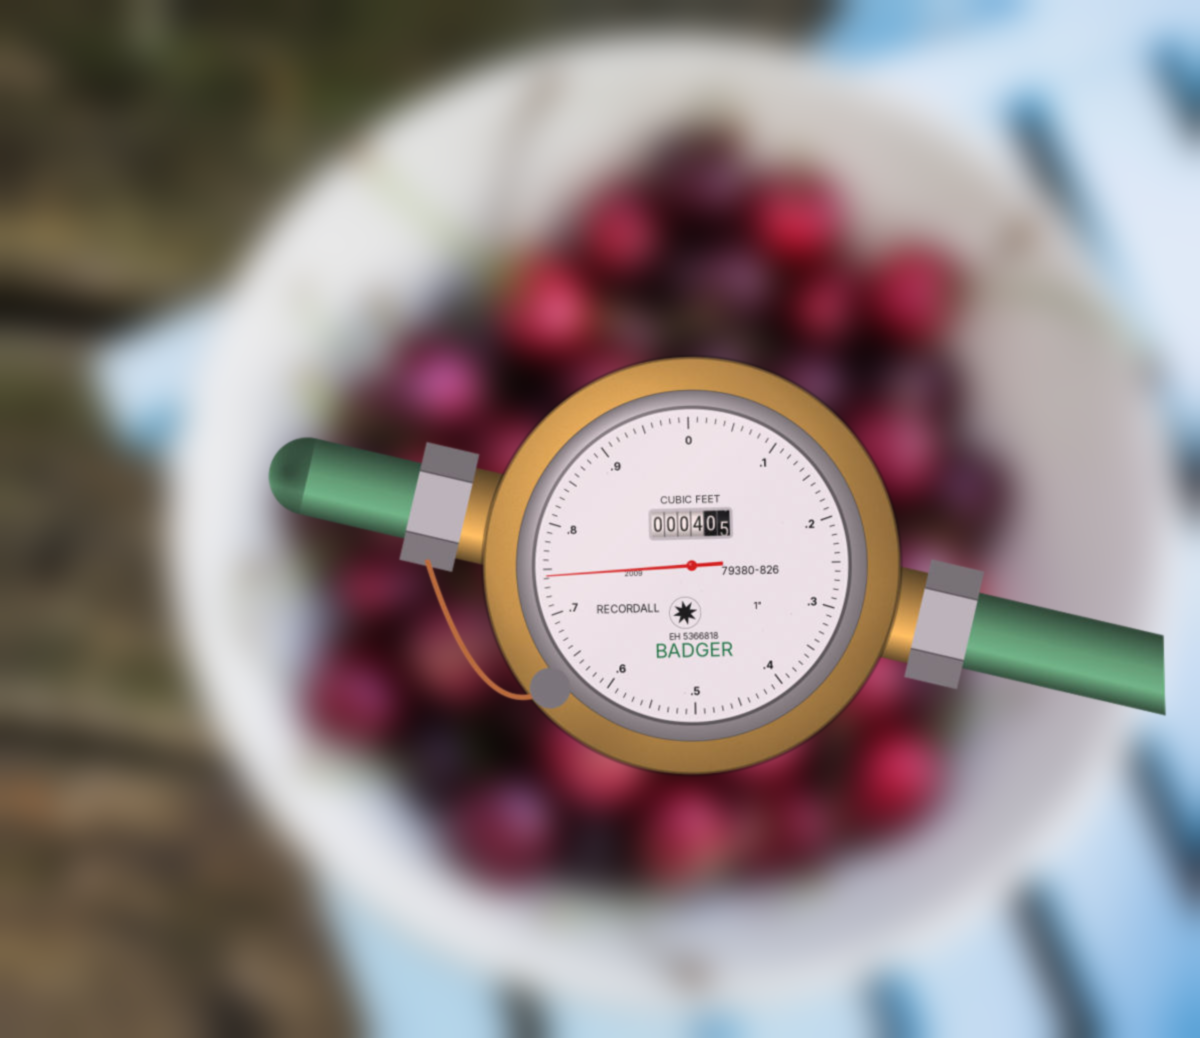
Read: 404.74 ft³
